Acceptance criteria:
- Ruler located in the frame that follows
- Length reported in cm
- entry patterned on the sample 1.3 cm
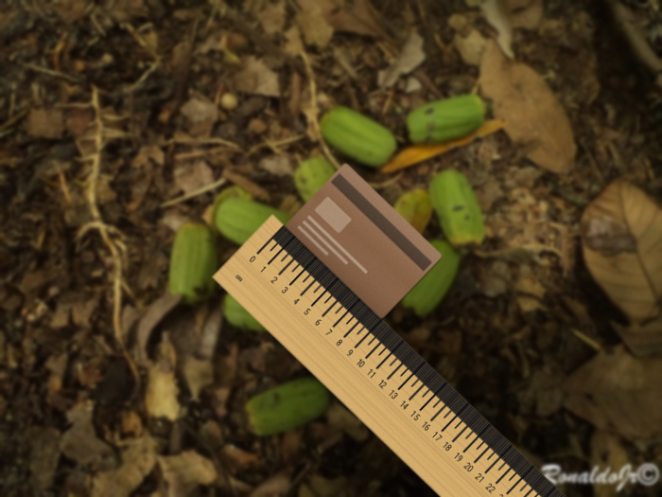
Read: 9 cm
